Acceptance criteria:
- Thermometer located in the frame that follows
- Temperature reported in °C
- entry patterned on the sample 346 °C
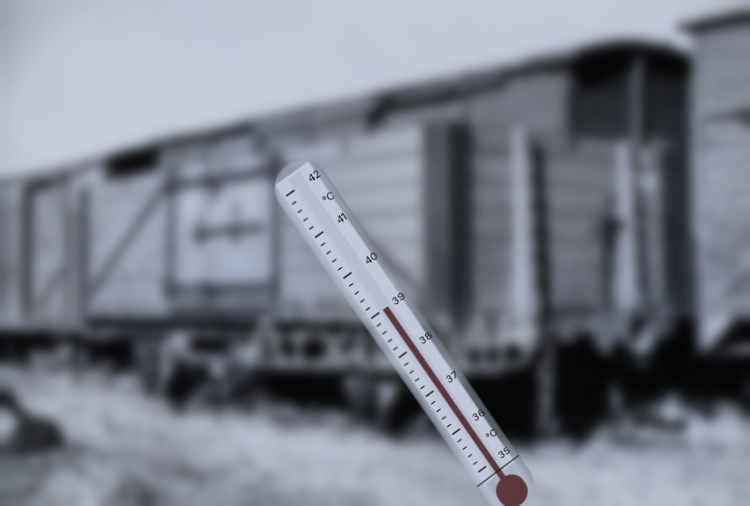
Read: 39 °C
